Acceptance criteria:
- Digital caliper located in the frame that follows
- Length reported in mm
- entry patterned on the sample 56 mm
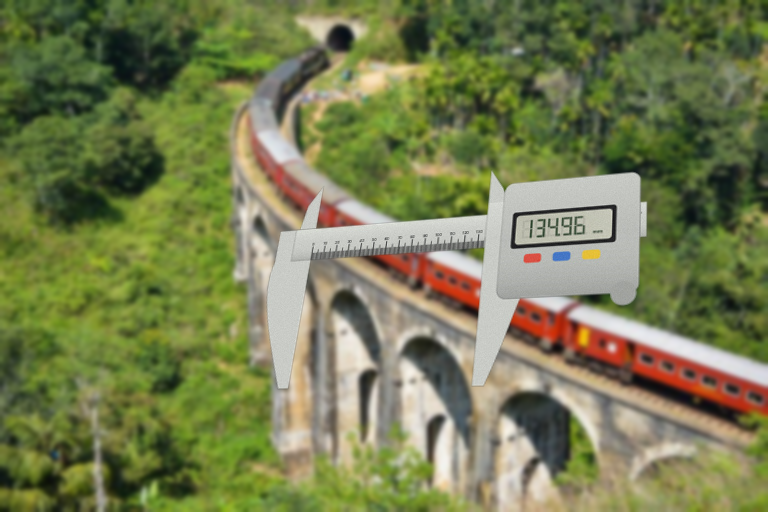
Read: 134.96 mm
